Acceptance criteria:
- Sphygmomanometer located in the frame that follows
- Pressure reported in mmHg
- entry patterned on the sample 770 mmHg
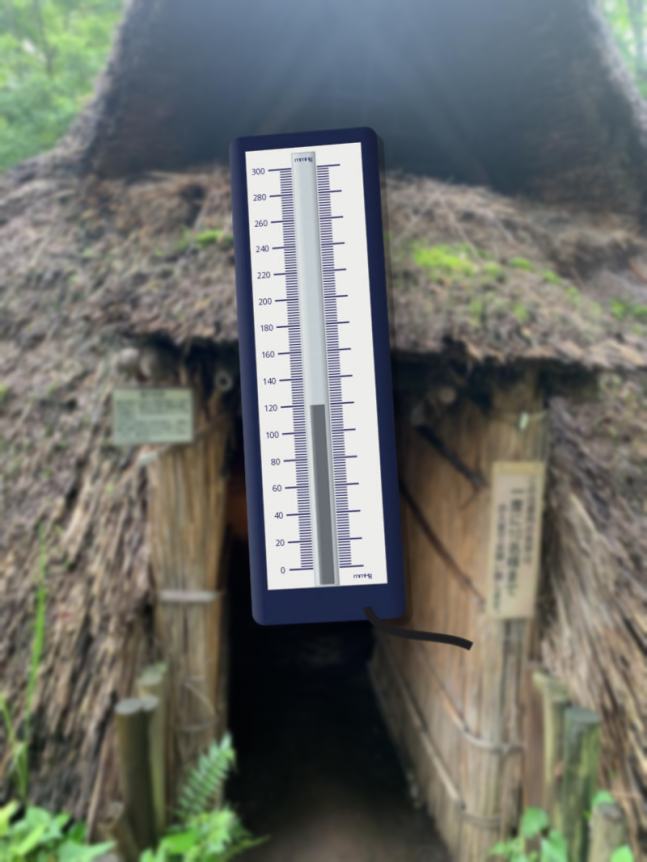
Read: 120 mmHg
